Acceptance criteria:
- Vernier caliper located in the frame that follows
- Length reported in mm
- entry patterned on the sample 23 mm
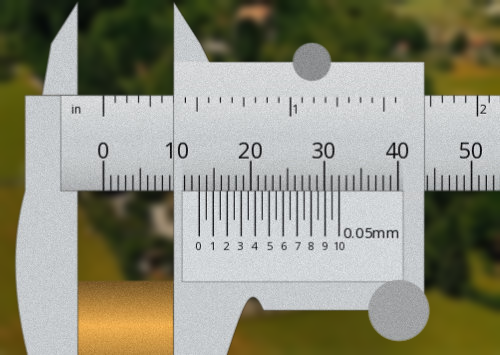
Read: 13.0 mm
